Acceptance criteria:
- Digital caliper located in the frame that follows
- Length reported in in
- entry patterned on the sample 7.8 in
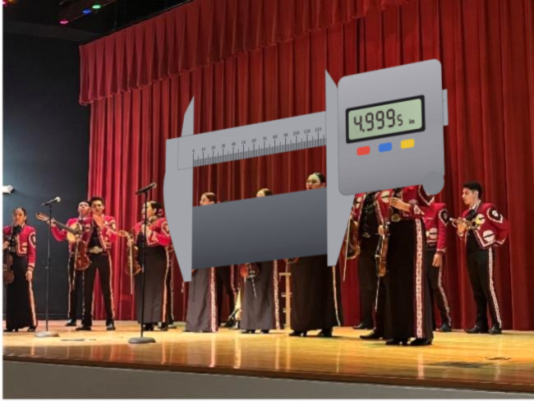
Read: 4.9995 in
